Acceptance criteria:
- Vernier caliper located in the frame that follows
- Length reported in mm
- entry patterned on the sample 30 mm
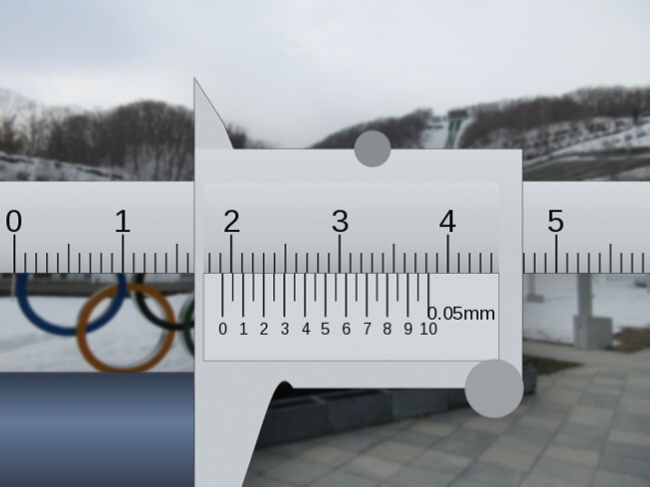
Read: 19.2 mm
